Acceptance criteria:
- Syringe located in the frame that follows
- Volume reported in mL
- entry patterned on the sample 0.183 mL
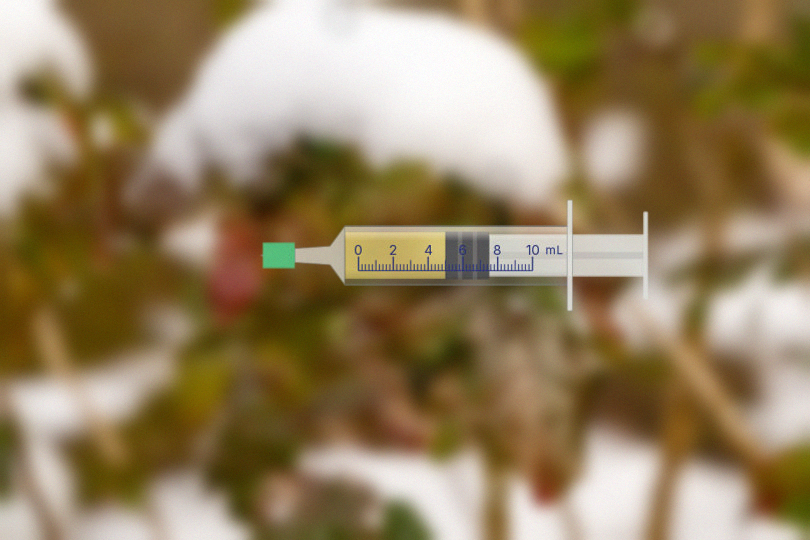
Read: 5 mL
